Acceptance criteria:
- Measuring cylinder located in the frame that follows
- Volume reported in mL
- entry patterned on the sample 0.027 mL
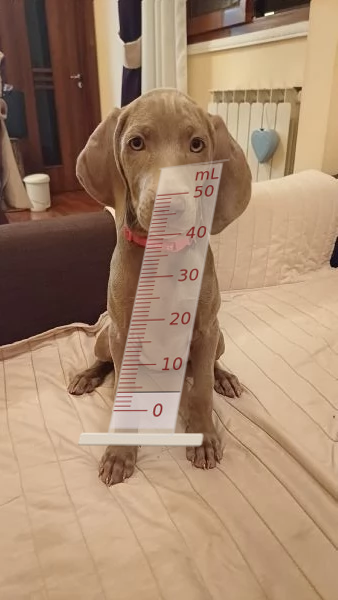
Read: 4 mL
